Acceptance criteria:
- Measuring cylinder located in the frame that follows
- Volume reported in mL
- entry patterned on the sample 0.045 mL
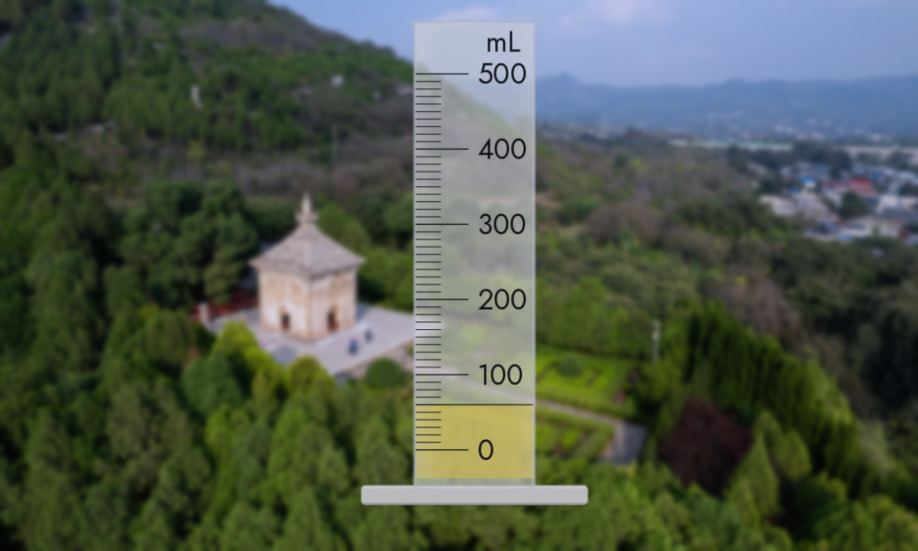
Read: 60 mL
